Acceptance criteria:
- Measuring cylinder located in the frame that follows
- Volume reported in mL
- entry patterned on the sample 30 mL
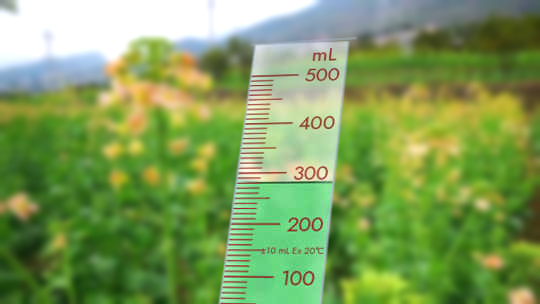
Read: 280 mL
